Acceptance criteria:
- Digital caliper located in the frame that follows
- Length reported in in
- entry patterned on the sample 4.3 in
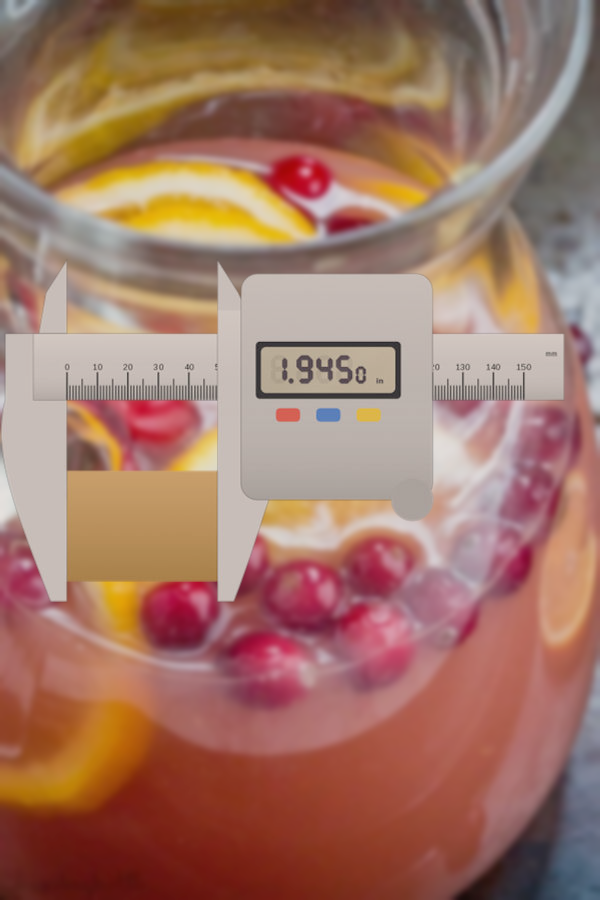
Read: 1.9450 in
